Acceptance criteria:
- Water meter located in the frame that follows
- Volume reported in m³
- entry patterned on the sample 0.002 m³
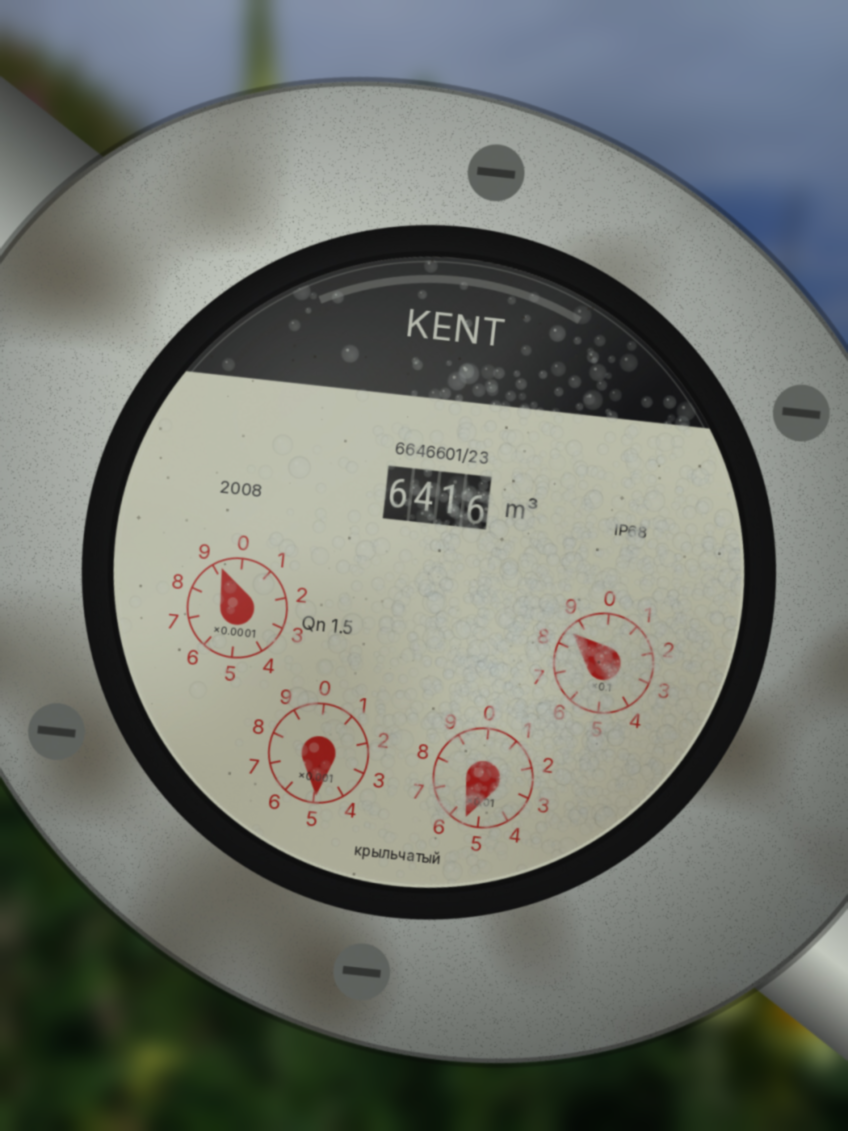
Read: 6415.8549 m³
